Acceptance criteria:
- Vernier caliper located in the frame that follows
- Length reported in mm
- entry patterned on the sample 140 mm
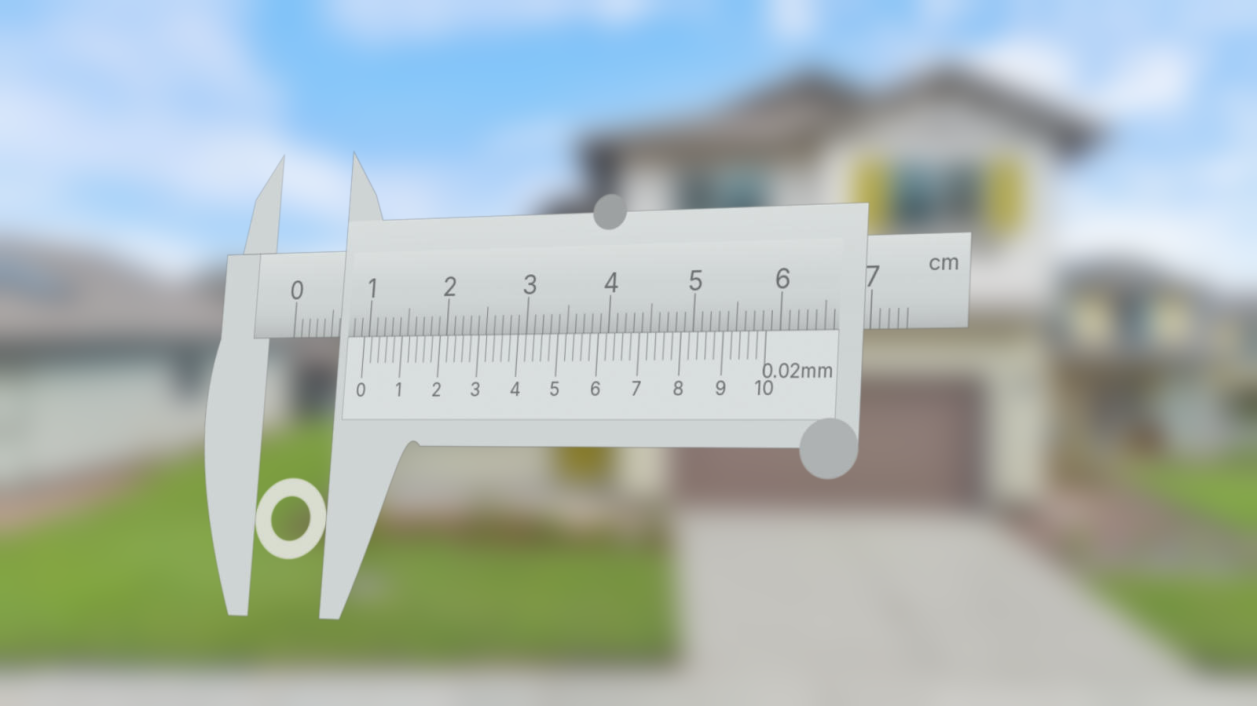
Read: 9.4 mm
